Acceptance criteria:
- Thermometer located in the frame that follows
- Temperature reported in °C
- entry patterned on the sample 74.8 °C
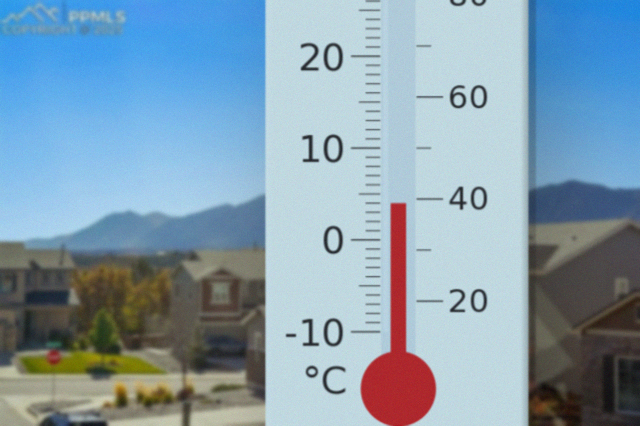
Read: 4 °C
